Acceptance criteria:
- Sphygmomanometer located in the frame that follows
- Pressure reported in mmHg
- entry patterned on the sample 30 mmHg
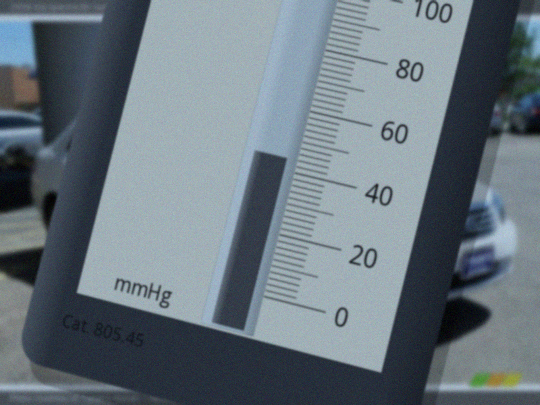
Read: 44 mmHg
